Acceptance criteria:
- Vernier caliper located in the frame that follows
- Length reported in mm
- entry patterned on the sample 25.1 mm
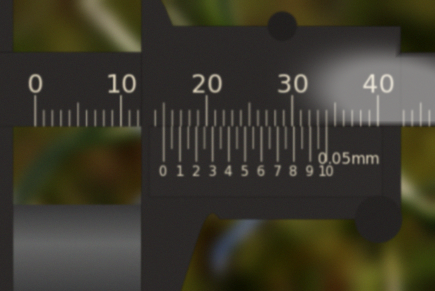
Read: 15.0 mm
